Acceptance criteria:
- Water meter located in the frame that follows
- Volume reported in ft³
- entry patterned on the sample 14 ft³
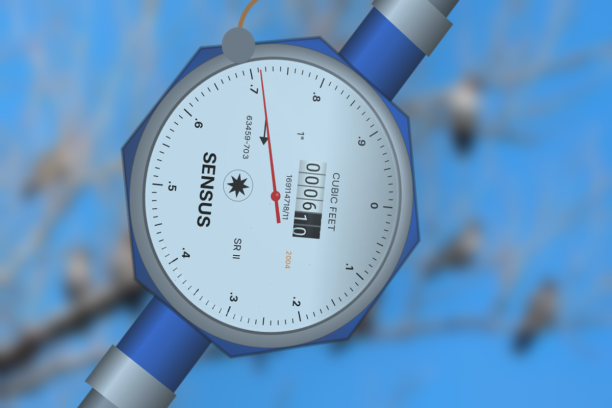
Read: 609.71 ft³
